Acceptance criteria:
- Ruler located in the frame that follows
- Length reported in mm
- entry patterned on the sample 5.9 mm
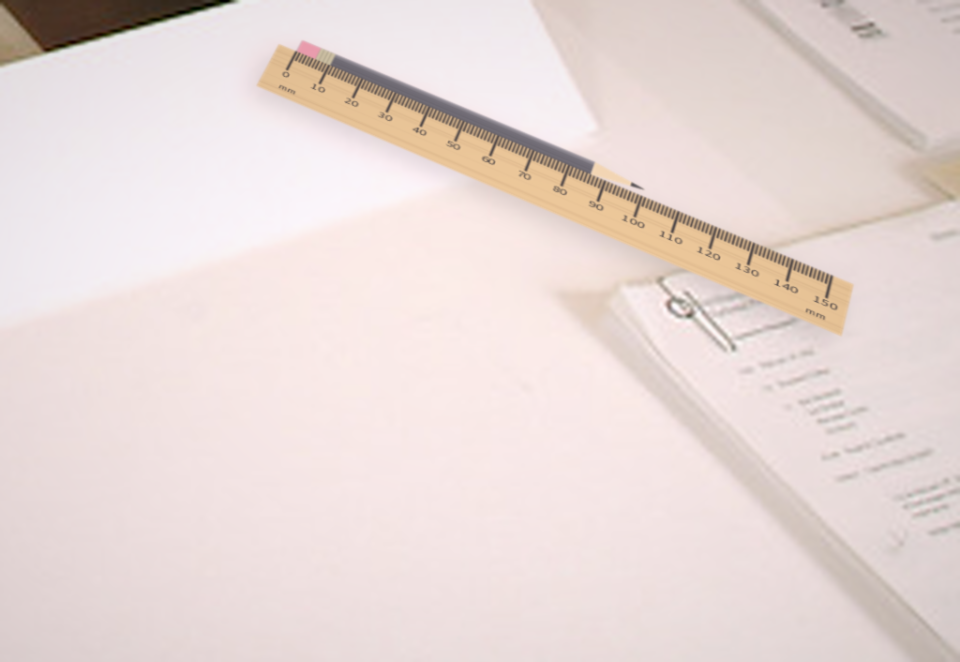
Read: 100 mm
